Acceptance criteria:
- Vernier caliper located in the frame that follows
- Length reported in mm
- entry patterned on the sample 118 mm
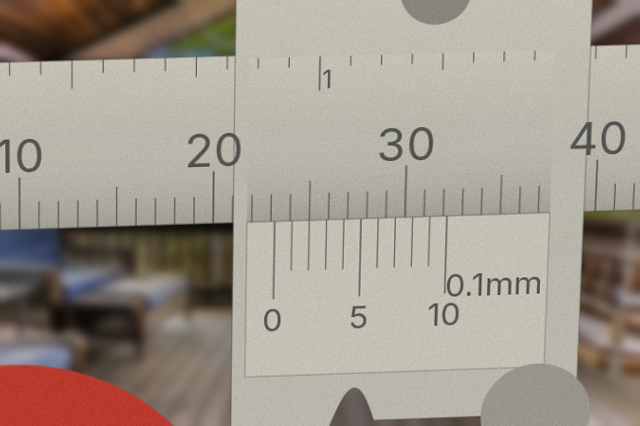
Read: 23.2 mm
